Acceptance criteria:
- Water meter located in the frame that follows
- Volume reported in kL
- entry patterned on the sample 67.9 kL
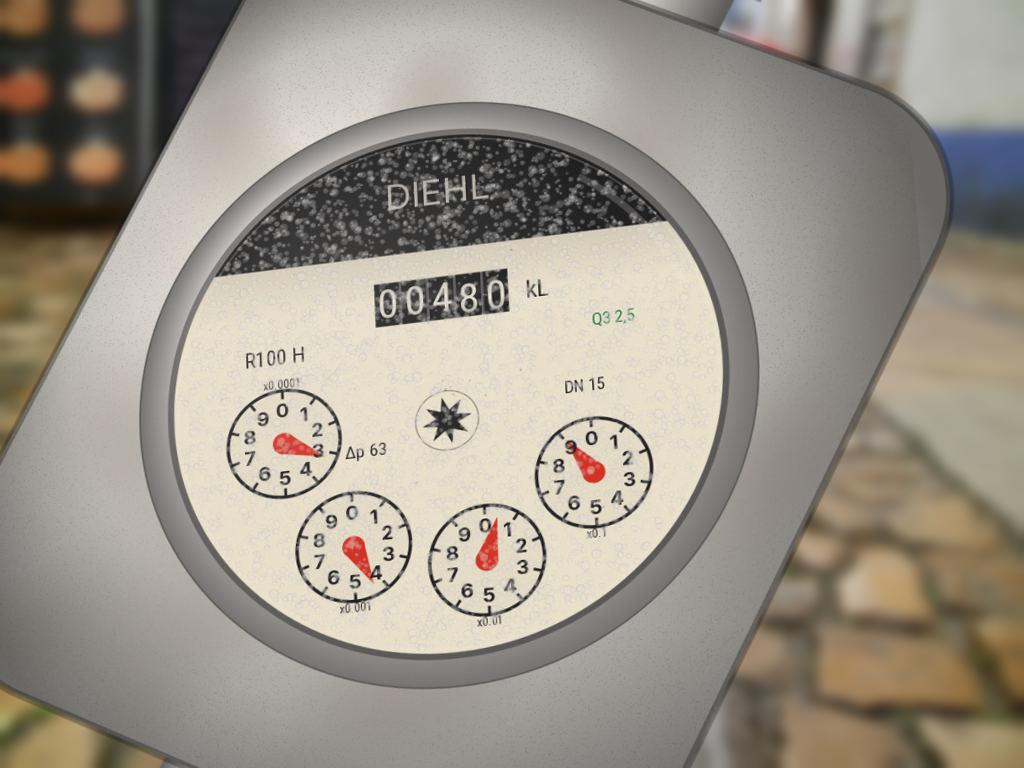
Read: 479.9043 kL
